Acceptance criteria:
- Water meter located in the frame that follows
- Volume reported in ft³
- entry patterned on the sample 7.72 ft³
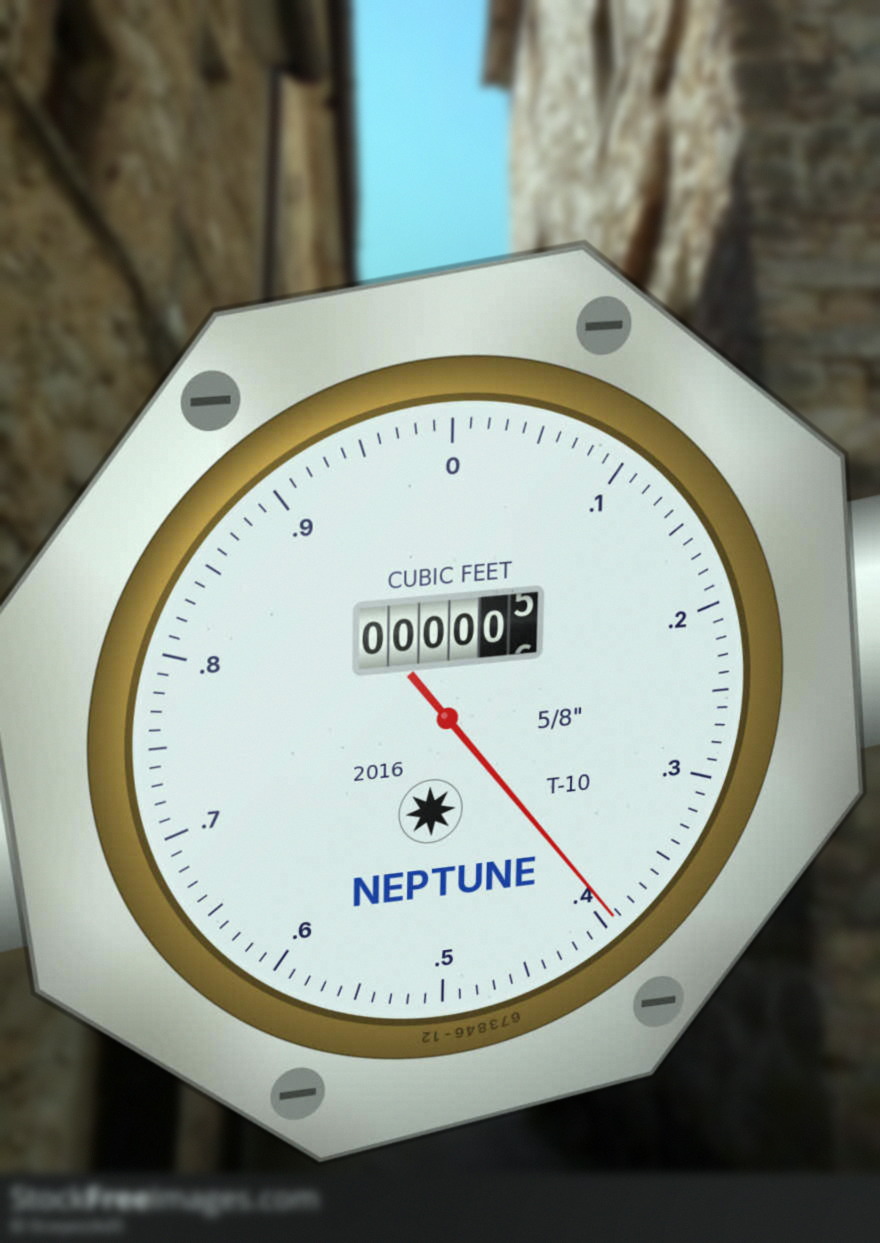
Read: 5.39 ft³
